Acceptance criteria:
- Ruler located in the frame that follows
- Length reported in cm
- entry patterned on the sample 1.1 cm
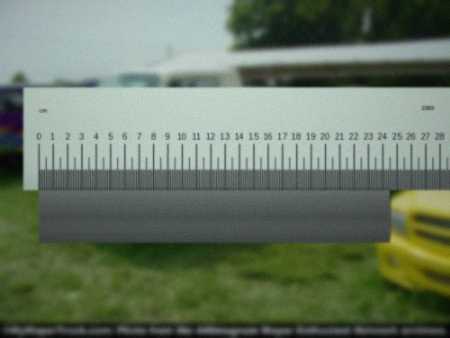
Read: 24.5 cm
